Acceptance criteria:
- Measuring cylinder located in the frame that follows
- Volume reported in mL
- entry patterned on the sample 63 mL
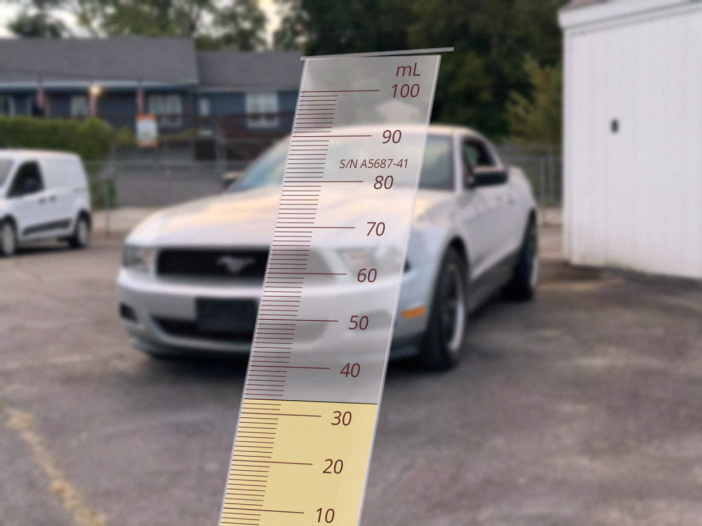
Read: 33 mL
